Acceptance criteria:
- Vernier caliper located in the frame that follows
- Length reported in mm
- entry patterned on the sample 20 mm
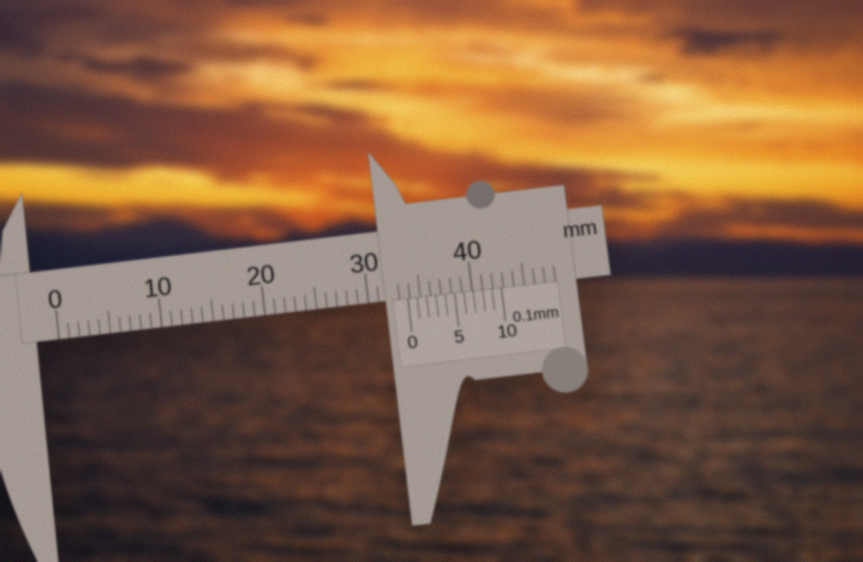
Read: 33.8 mm
